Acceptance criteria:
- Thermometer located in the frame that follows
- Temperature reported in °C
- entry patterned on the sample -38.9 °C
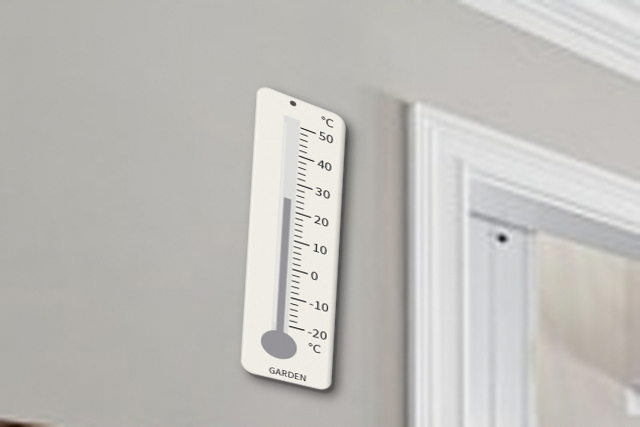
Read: 24 °C
